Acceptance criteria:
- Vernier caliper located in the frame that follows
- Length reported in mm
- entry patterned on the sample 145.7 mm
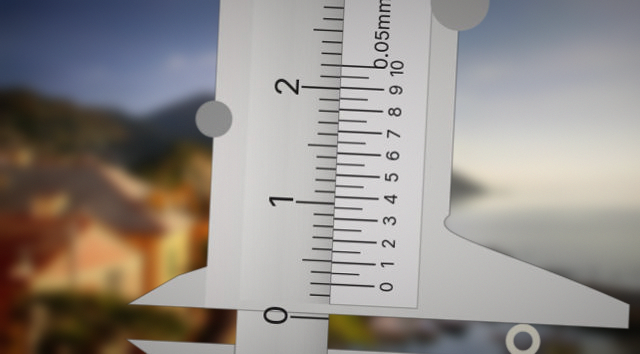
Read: 3.0 mm
